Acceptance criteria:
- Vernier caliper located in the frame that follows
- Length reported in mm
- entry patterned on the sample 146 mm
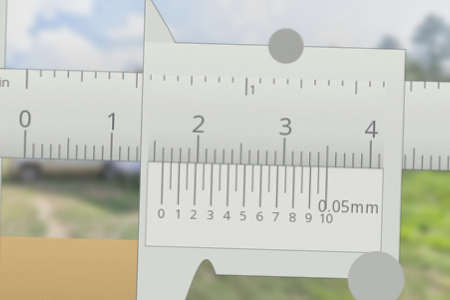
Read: 16.0 mm
